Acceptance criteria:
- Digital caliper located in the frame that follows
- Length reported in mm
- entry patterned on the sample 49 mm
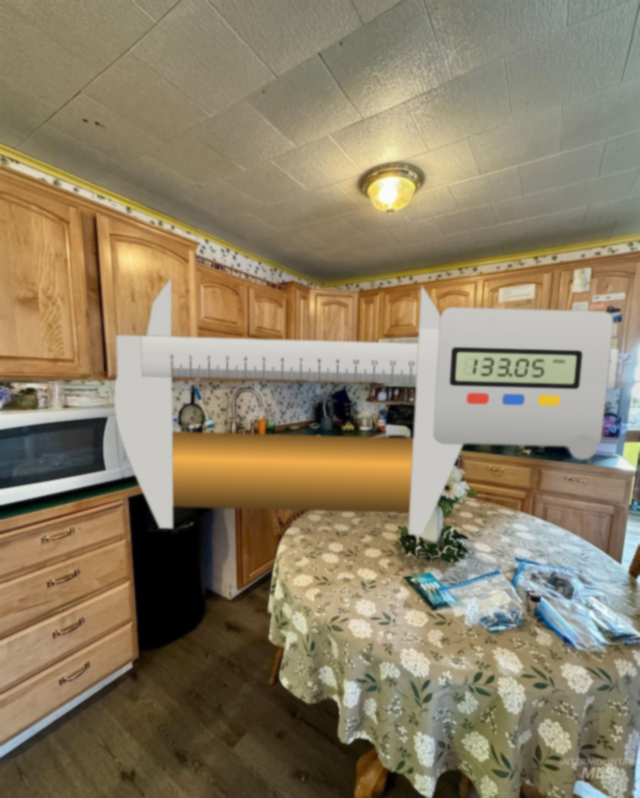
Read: 133.05 mm
